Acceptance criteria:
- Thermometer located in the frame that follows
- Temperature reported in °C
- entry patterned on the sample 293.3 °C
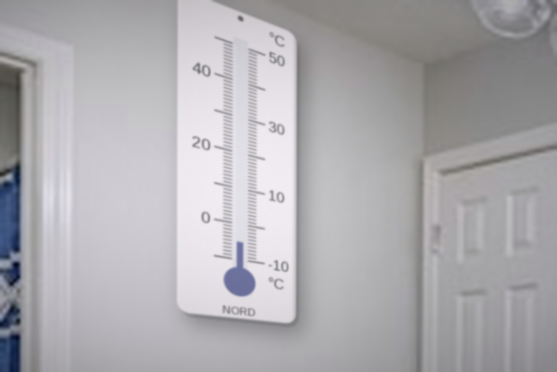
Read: -5 °C
